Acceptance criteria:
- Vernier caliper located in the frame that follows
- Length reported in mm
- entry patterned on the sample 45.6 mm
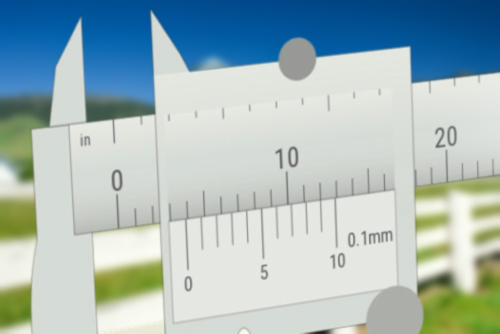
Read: 3.9 mm
